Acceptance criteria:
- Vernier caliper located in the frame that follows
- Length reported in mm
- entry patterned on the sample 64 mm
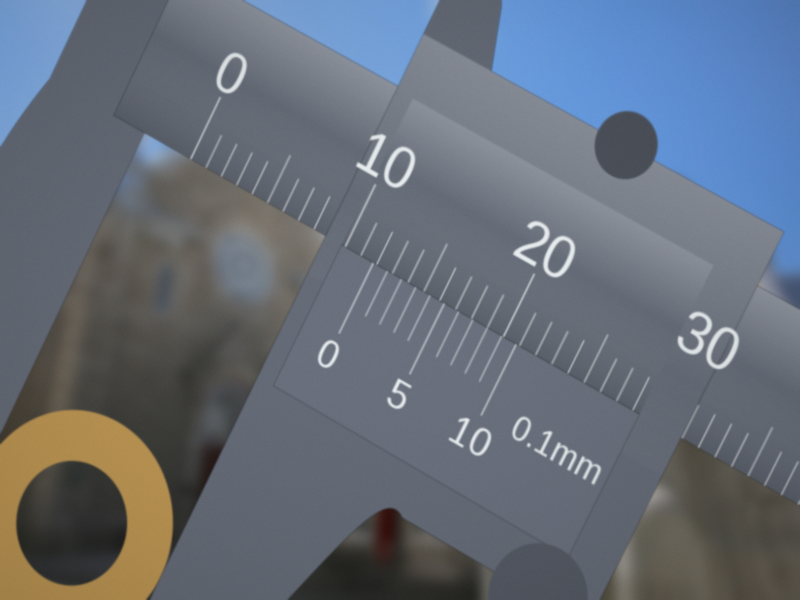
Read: 11.8 mm
